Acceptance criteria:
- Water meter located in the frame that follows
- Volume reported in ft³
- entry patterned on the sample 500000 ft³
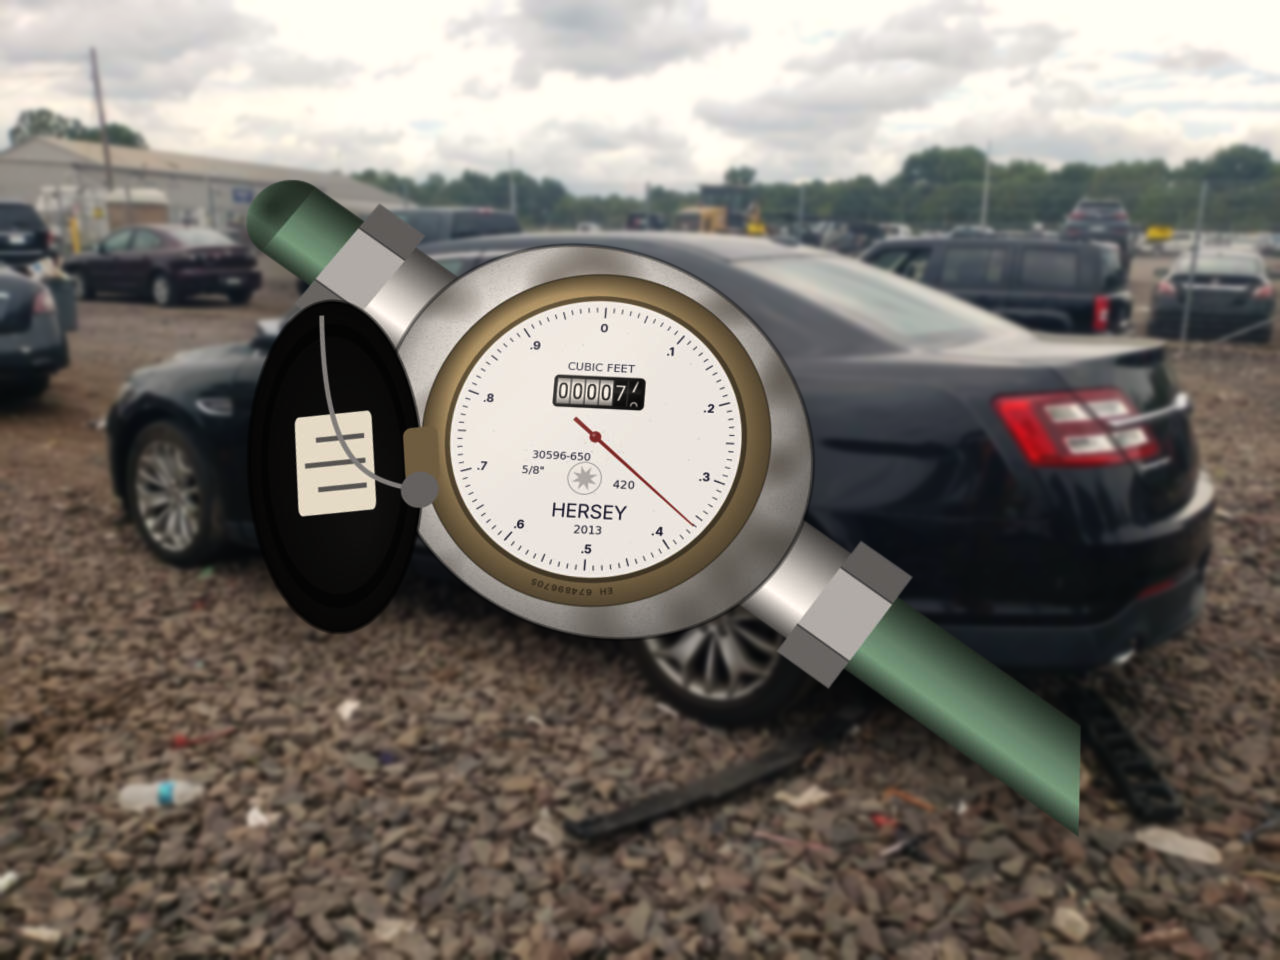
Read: 77.36 ft³
